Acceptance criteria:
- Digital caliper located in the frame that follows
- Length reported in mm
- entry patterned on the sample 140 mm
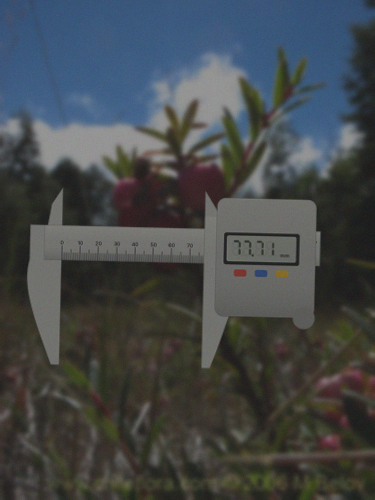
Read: 77.71 mm
